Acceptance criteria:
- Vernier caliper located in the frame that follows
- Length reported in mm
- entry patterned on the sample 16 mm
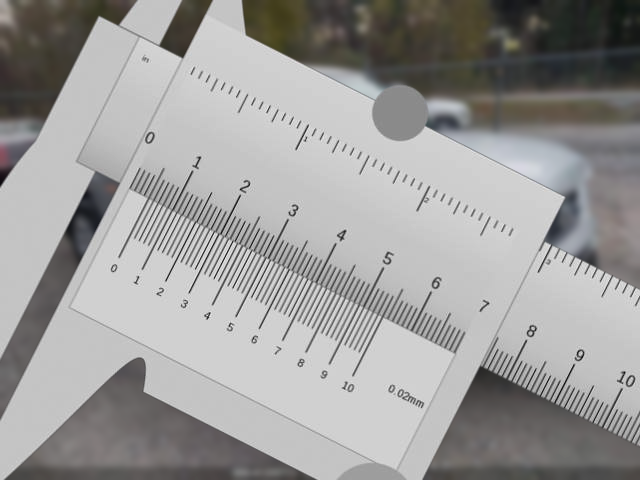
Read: 5.0 mm
